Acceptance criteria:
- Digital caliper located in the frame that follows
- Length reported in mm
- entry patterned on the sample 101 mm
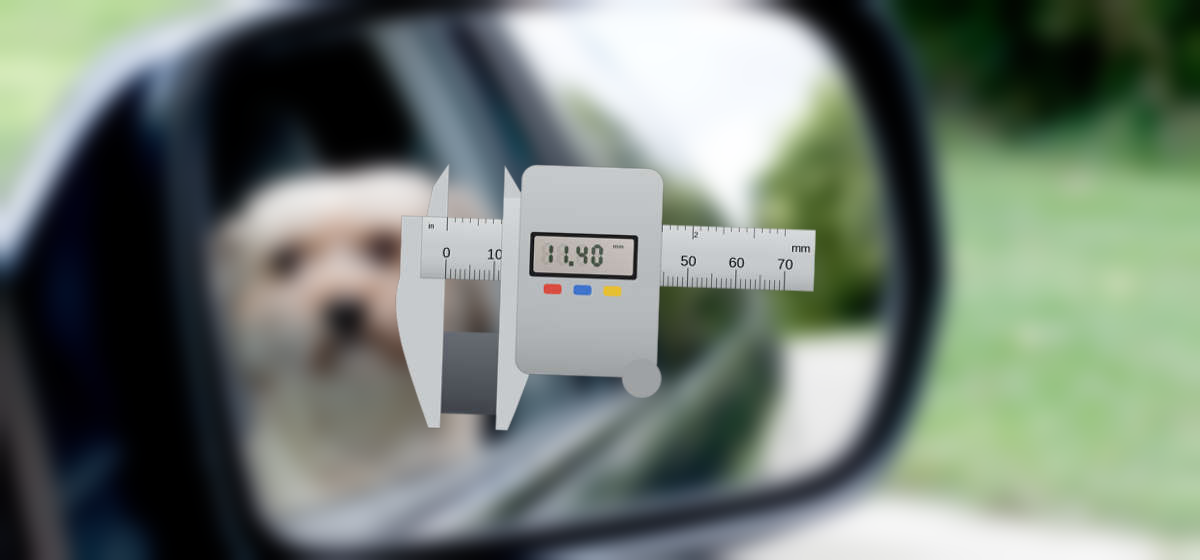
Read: 11.40 mm
